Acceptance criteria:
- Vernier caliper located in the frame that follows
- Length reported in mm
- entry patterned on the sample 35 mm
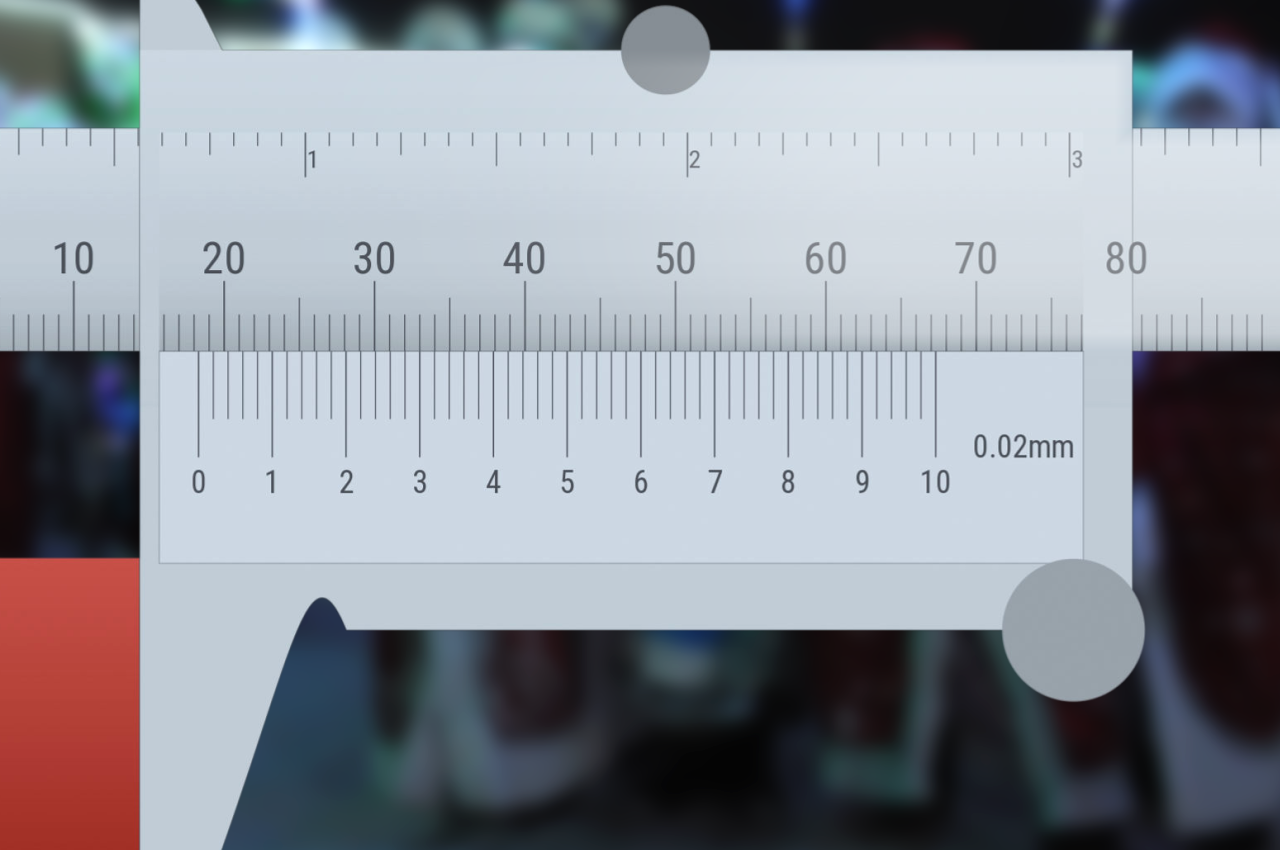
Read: 18.3 mm
